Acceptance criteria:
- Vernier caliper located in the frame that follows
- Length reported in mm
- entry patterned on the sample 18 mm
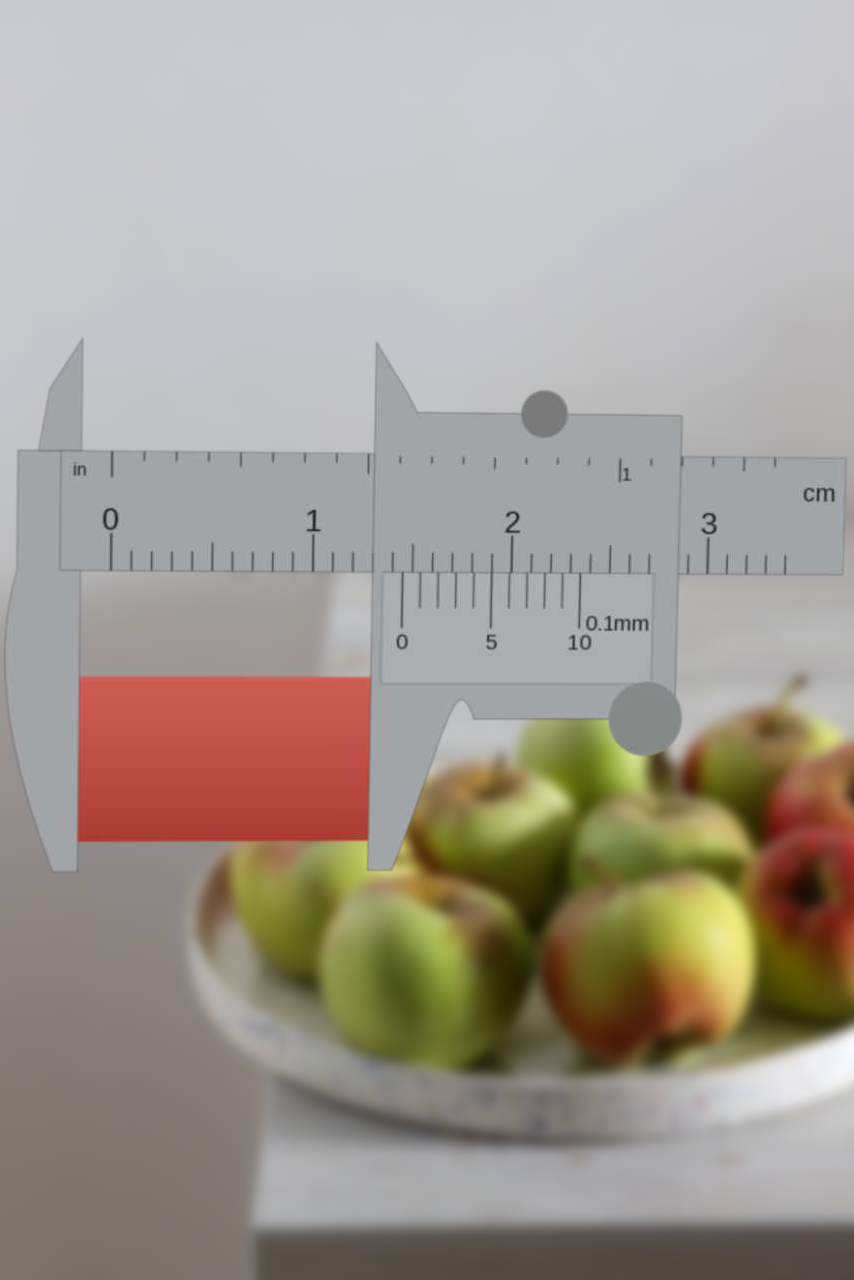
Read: 14.5 mm
